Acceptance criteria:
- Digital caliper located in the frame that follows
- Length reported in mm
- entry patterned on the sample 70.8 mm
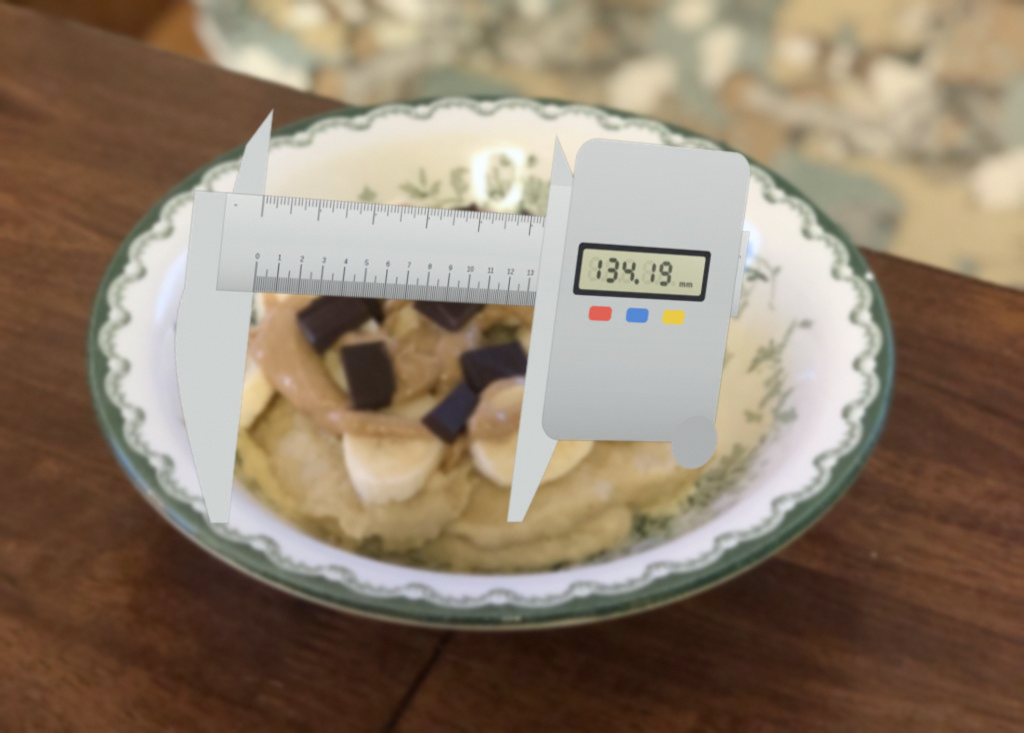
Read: 134.19 mm
